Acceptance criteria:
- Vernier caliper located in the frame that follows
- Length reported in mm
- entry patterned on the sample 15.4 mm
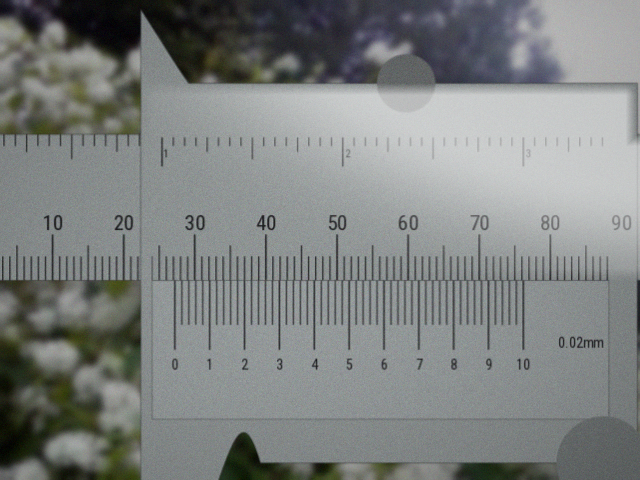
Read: 27.2 mm
